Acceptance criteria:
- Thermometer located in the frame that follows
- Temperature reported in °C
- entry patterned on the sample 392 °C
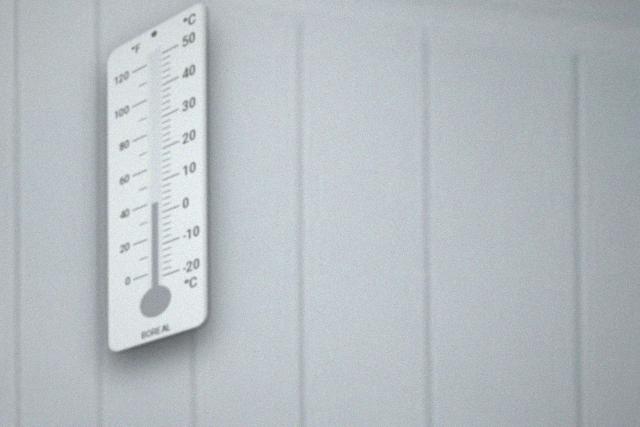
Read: 4 °C
